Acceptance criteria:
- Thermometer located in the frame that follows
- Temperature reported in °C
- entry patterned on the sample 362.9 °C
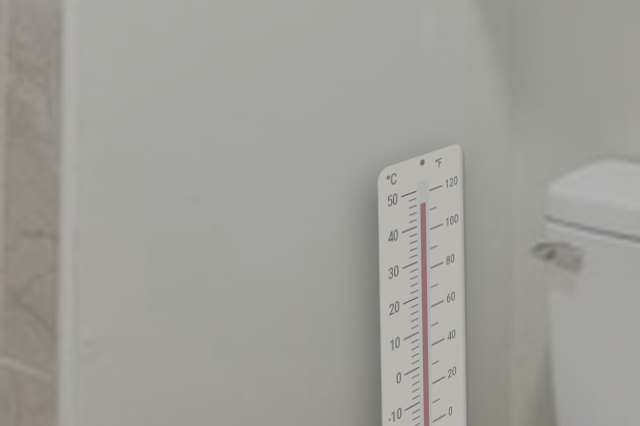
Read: 46 °C
